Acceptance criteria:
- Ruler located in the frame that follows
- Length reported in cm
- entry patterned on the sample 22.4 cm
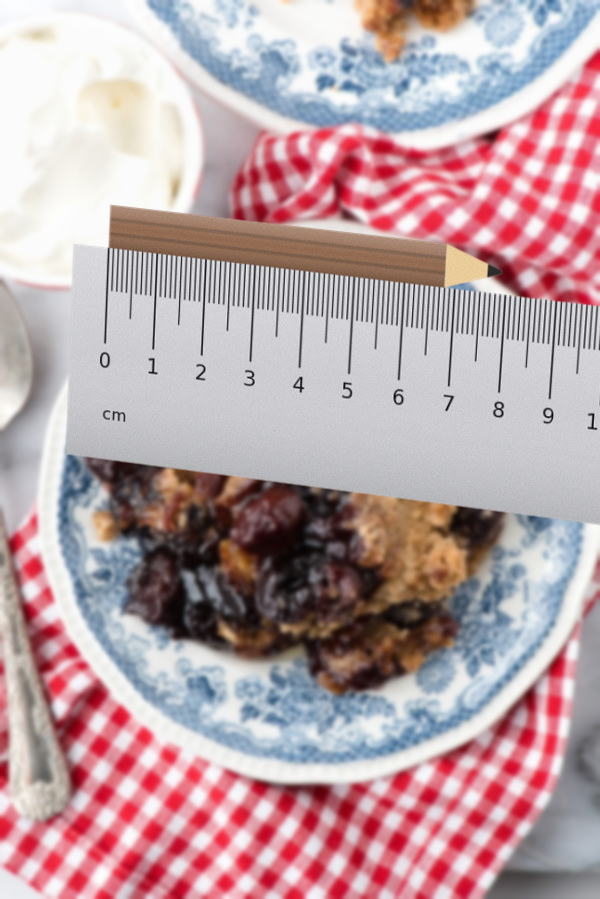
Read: 7.9 cm
